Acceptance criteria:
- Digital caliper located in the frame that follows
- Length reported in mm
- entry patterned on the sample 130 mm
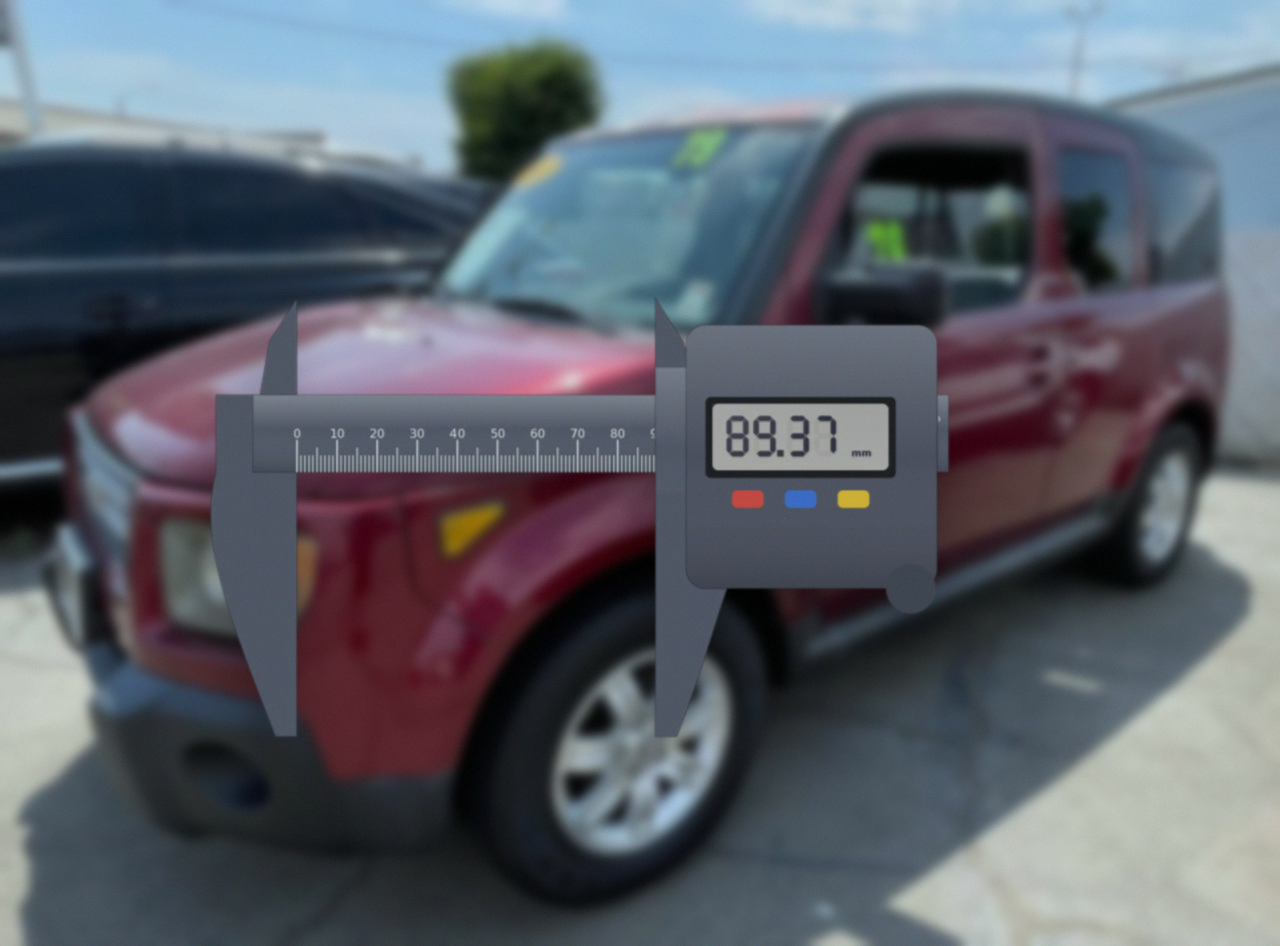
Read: 89.37 mm
